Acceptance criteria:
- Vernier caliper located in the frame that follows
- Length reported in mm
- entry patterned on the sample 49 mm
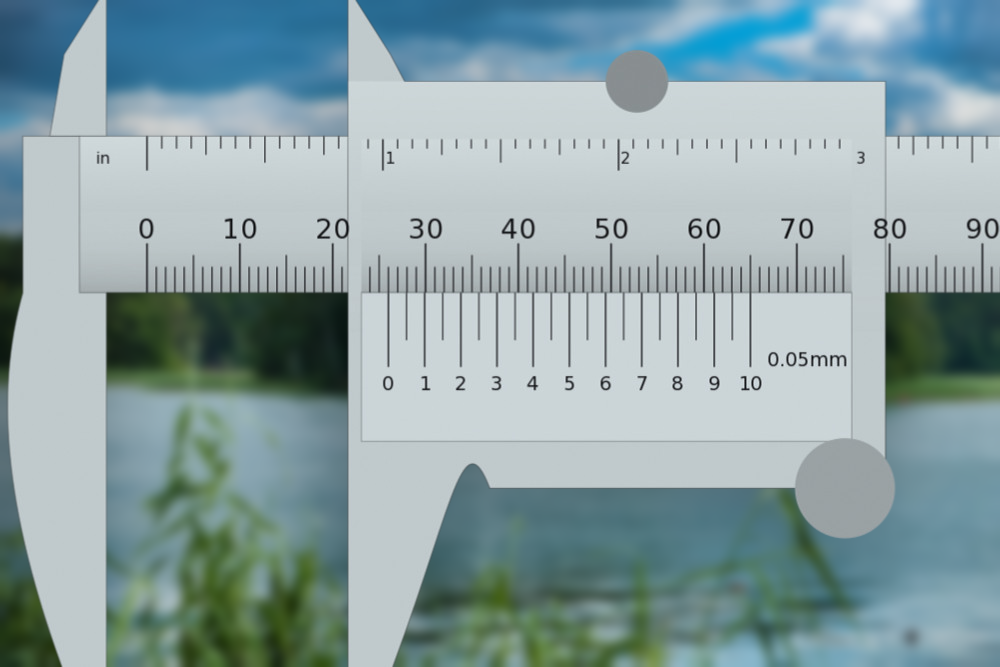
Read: 26.0 mm
